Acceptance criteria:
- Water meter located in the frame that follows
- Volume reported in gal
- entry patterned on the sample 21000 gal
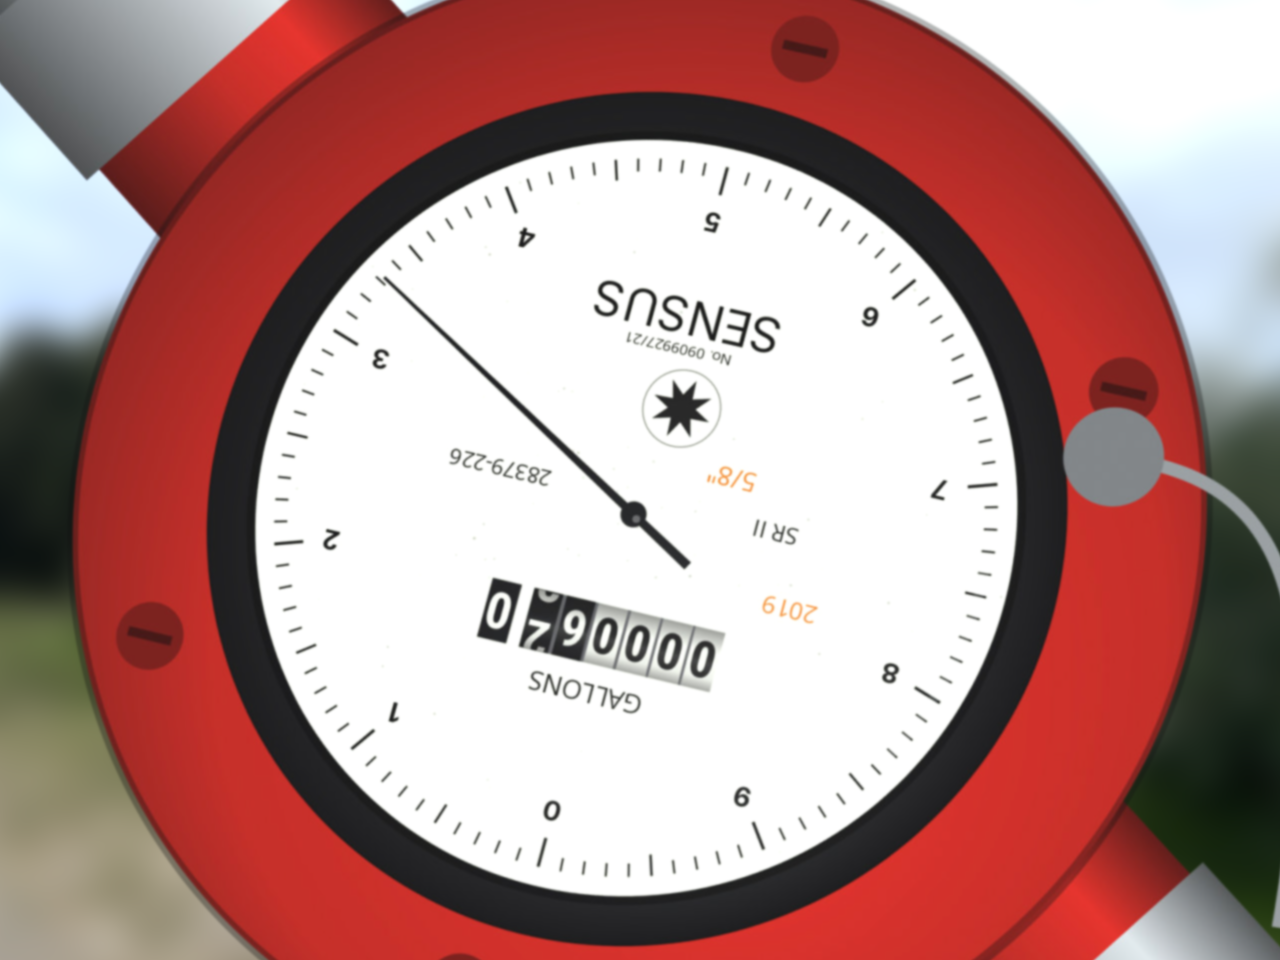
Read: 623.3 gal
